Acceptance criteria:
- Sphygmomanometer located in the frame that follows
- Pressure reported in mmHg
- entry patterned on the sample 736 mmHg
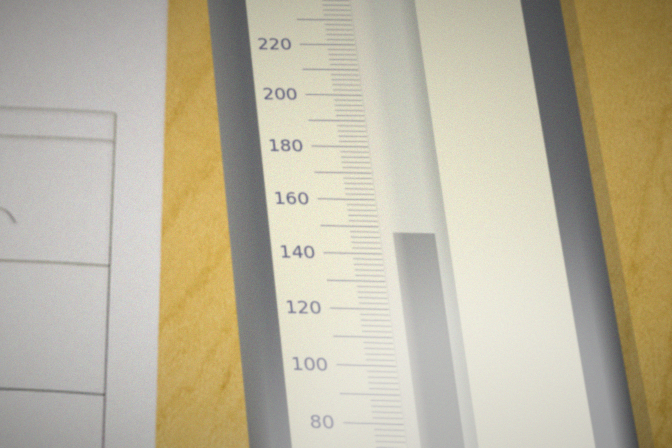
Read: 148 mmHg
